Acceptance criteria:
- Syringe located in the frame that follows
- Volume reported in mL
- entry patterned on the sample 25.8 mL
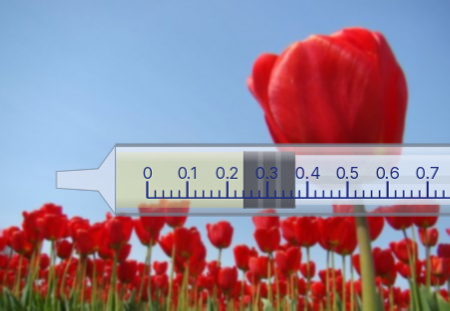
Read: 0.24 mL
